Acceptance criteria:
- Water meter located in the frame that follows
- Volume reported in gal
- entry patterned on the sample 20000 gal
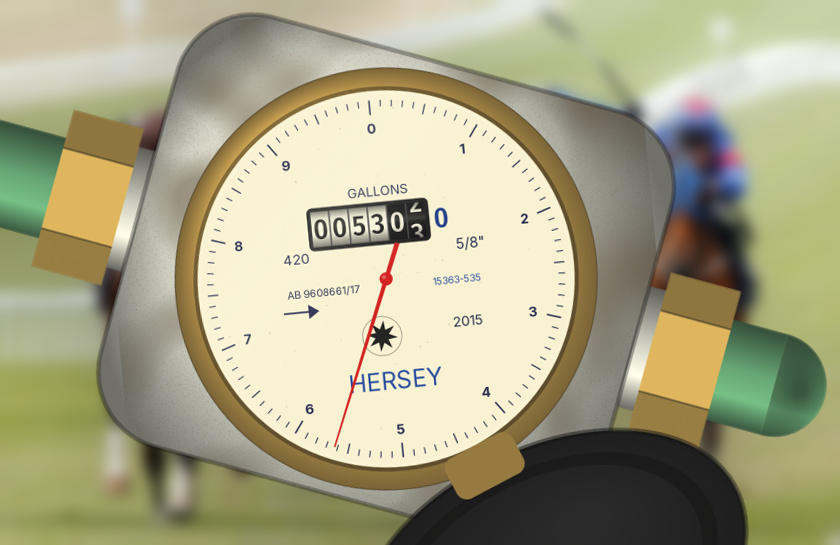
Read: 53025.6 gal
